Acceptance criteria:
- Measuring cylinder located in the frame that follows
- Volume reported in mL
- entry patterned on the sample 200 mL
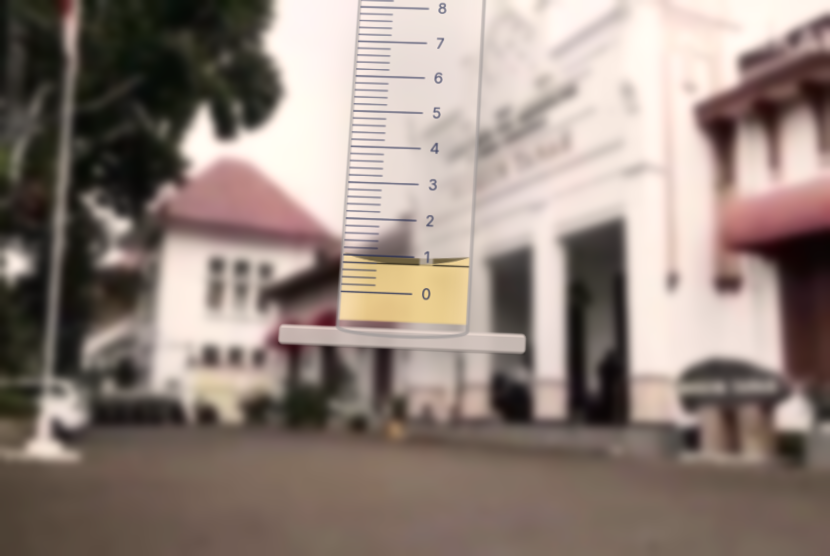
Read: 0.8 mL
